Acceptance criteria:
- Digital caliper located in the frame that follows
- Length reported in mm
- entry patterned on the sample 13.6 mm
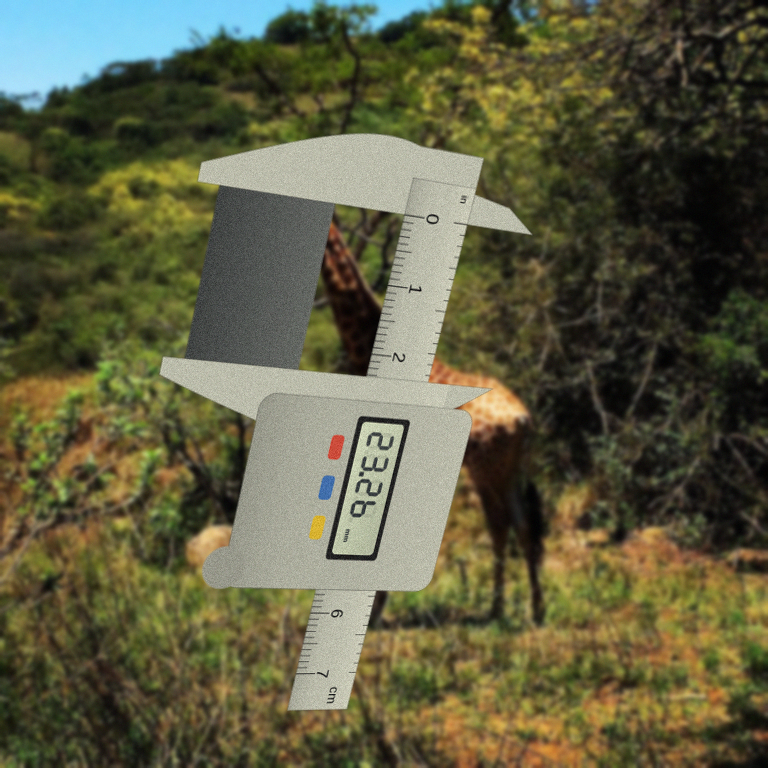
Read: 23.26 mm
